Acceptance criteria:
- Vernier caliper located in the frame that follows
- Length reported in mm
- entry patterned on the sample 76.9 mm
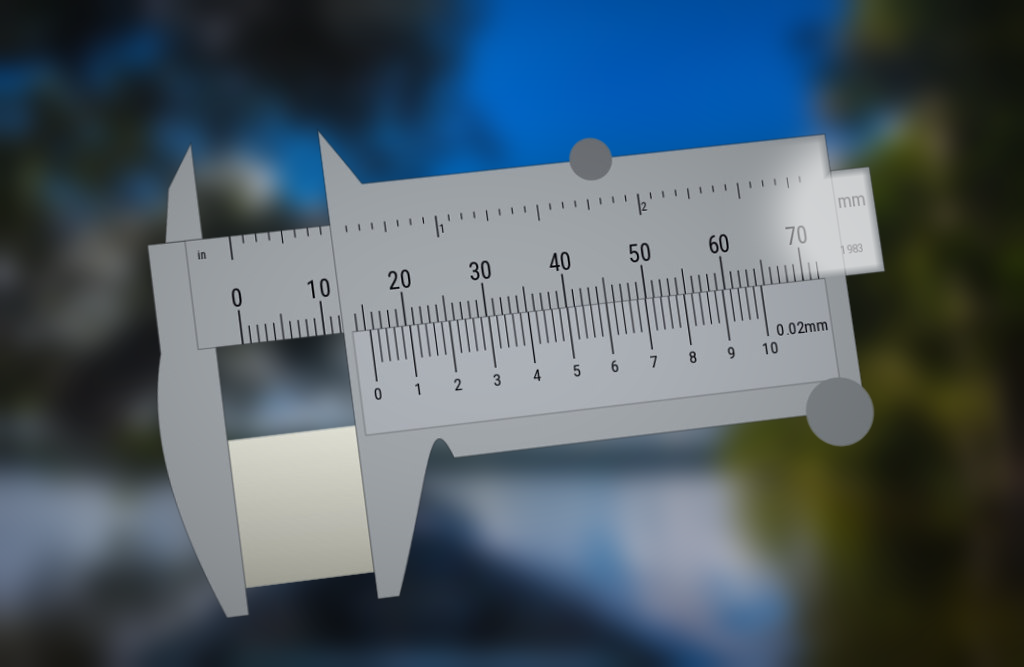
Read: 15.6 mm
